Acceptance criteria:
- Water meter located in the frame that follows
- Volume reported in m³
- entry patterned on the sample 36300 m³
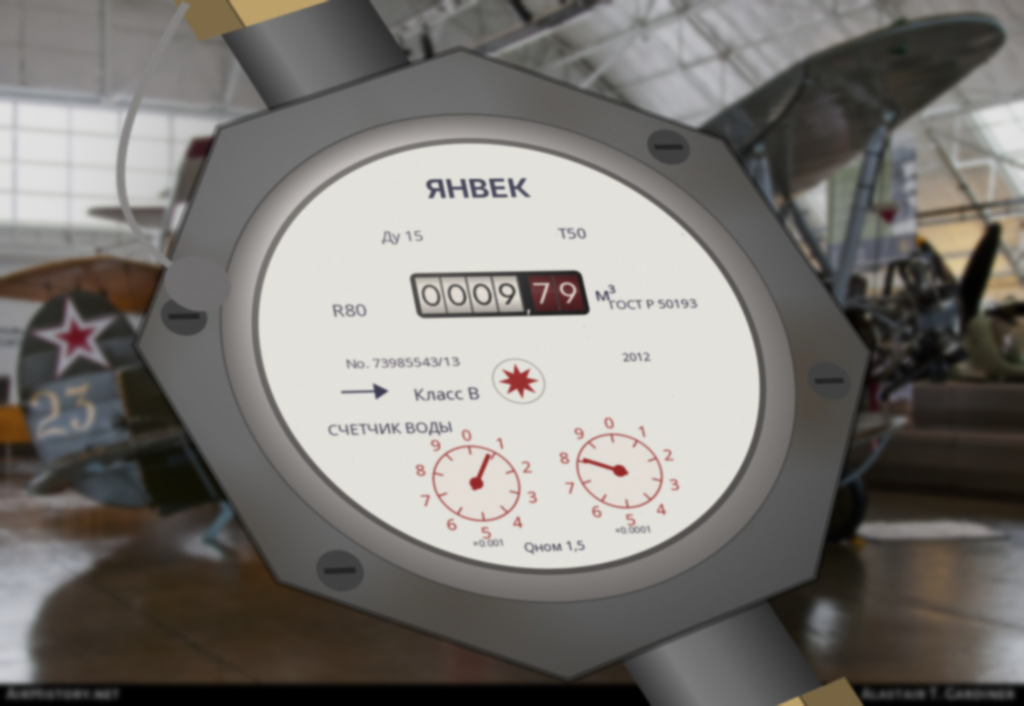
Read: 9.7908 m³
